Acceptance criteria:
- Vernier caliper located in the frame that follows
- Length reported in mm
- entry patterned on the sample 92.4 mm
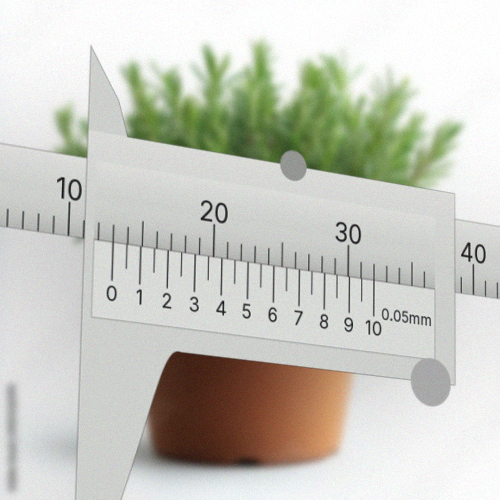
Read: 13.0 mm
